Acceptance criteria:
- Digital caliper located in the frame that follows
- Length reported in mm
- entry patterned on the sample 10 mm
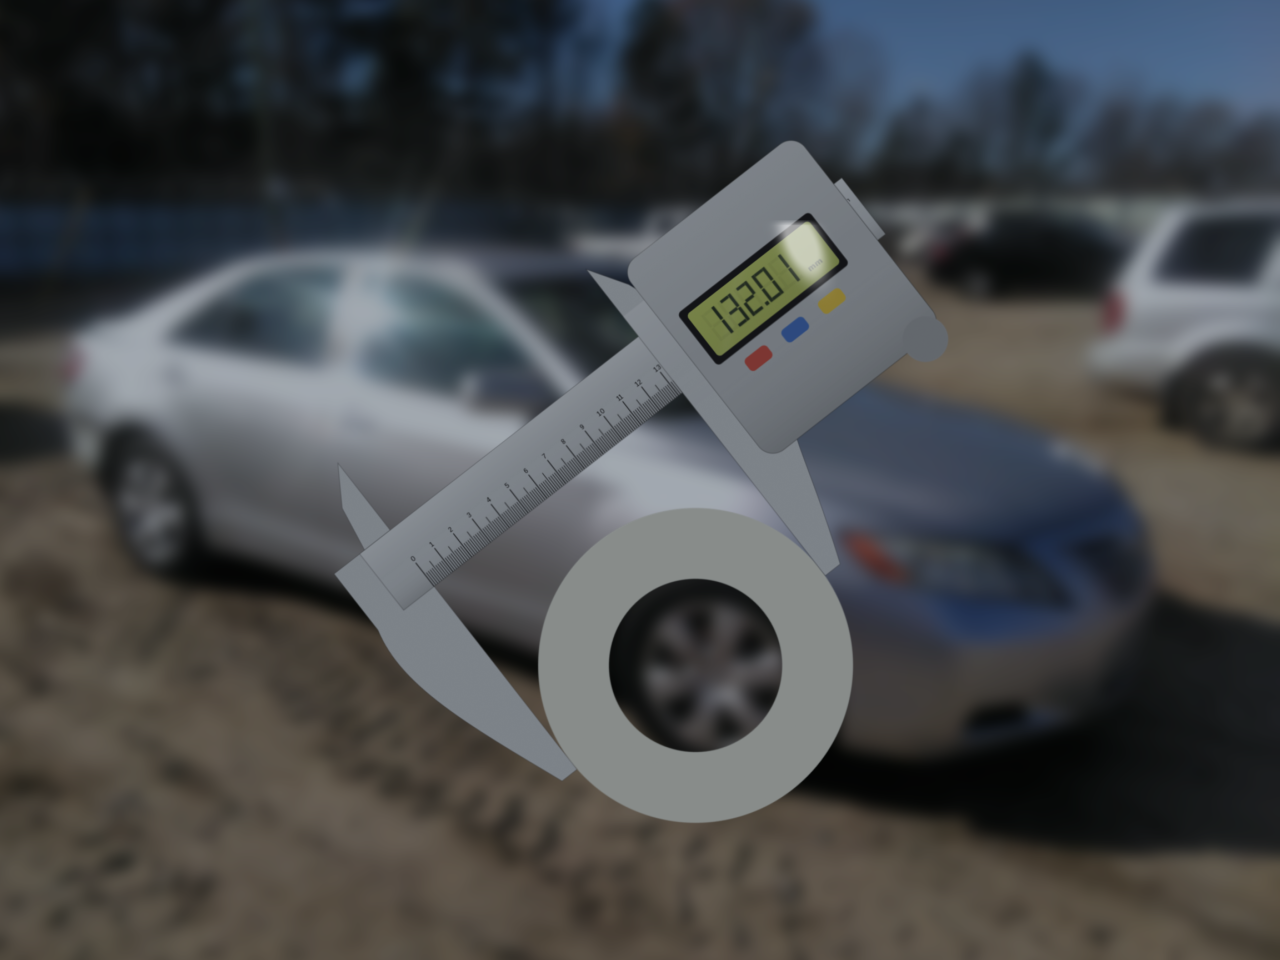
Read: 132.01 mm
